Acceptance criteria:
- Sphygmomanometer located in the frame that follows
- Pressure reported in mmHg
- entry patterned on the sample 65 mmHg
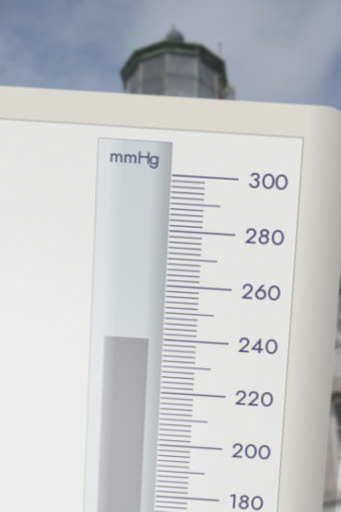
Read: 240 mmHg
